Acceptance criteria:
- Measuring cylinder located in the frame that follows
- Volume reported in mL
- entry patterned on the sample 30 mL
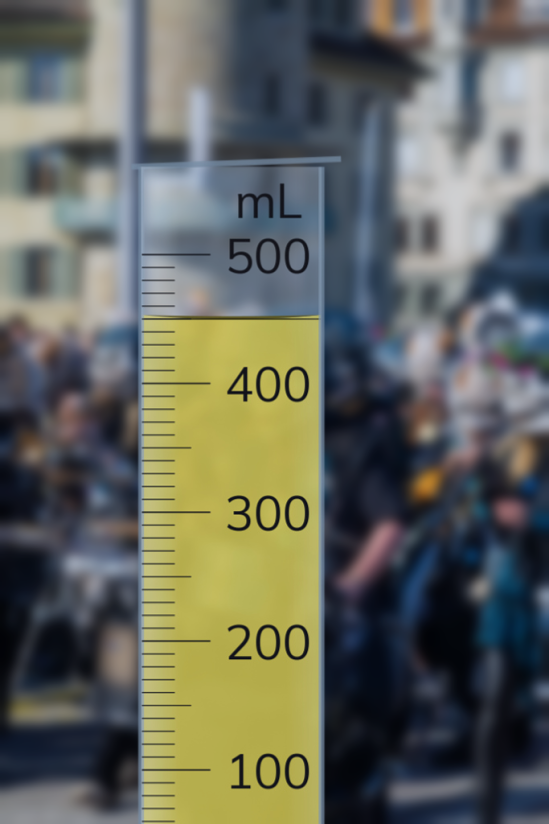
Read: 450 mL
